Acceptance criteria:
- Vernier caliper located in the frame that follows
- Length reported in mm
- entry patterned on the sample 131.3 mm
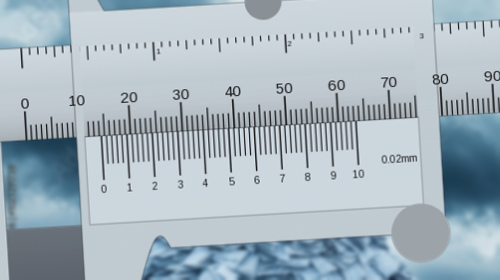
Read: 14.4 mm
